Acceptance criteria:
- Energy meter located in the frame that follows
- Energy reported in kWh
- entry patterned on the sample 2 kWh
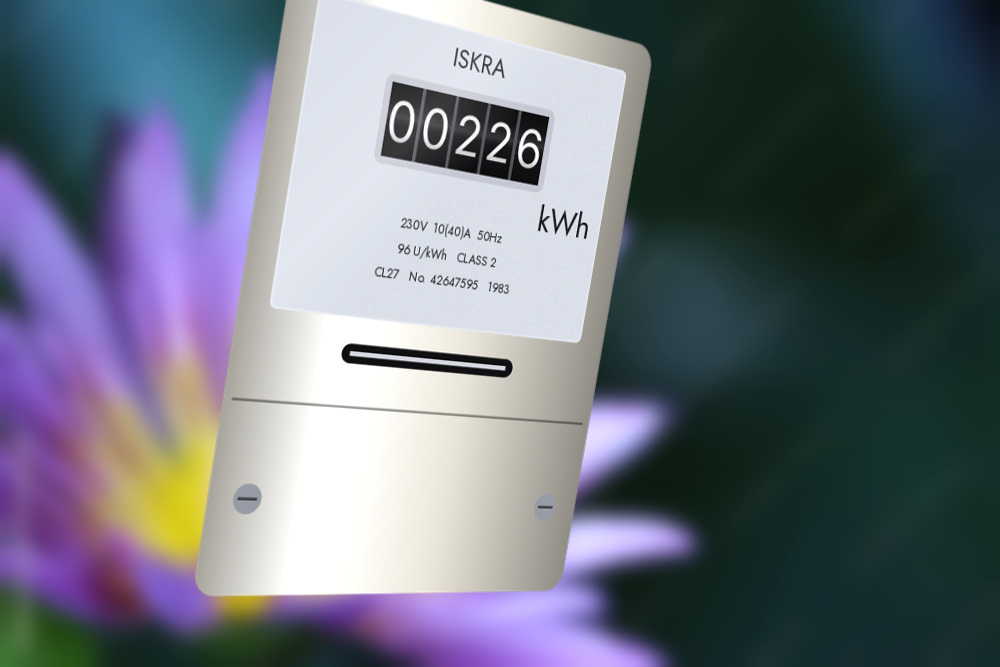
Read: 226 kWh
